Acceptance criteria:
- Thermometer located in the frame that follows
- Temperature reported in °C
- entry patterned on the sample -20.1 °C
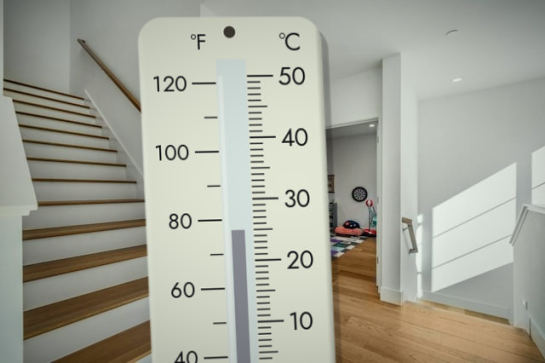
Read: 25 °C
